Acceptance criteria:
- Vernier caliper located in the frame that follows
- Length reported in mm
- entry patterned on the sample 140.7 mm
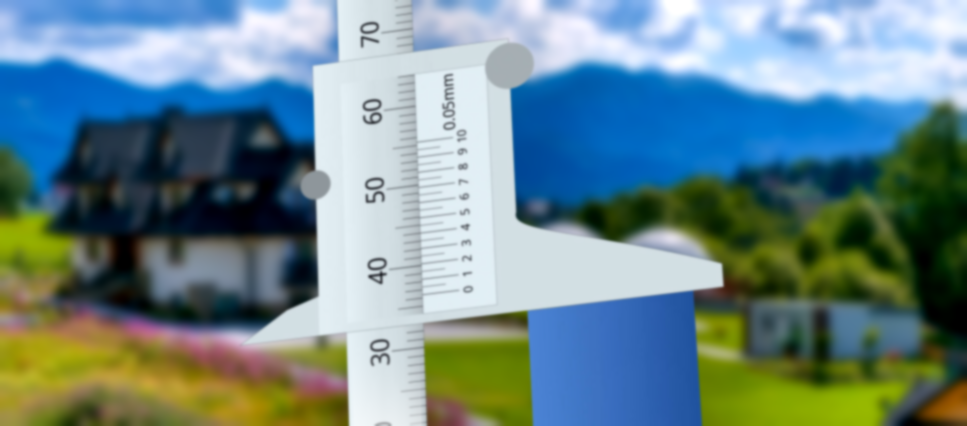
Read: 36.4 mm
